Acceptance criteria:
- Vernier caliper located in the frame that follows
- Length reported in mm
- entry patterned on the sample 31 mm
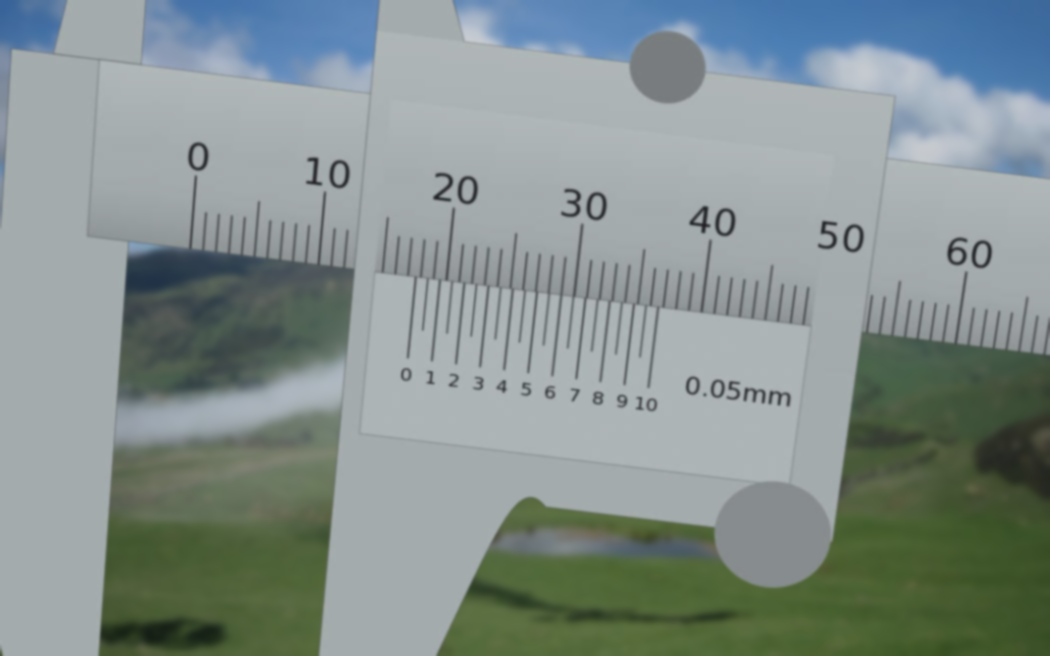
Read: 17.6 mm
